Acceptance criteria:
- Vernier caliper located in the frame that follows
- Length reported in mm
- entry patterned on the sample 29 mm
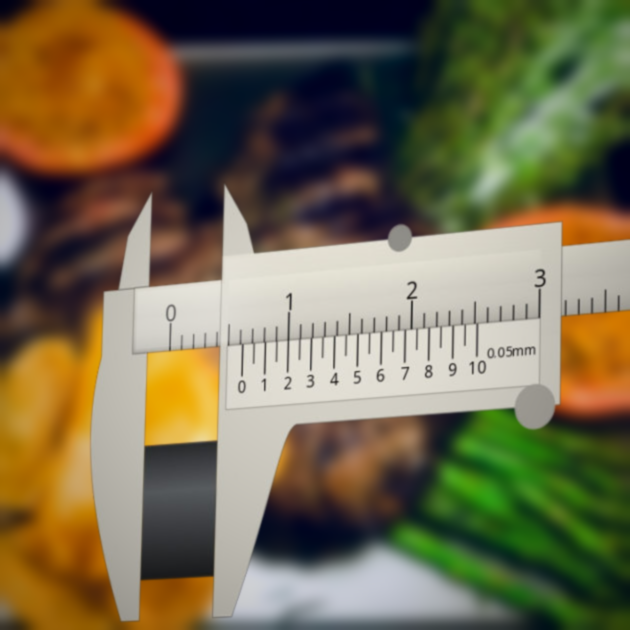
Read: 6.2 mm
